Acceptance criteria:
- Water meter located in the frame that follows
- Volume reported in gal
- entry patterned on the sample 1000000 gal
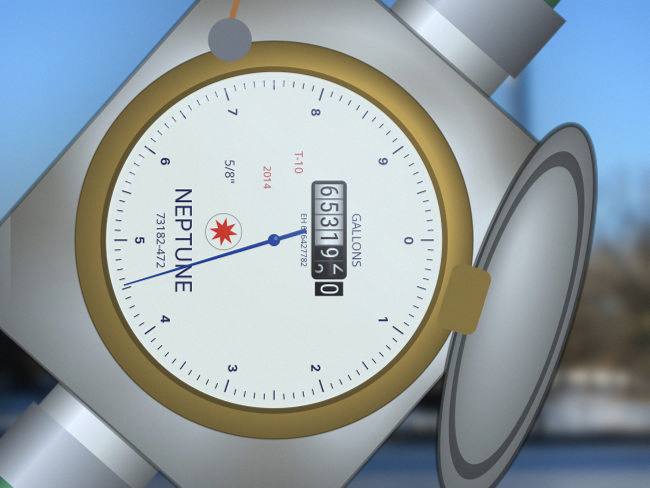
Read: 6531924.5 gal
